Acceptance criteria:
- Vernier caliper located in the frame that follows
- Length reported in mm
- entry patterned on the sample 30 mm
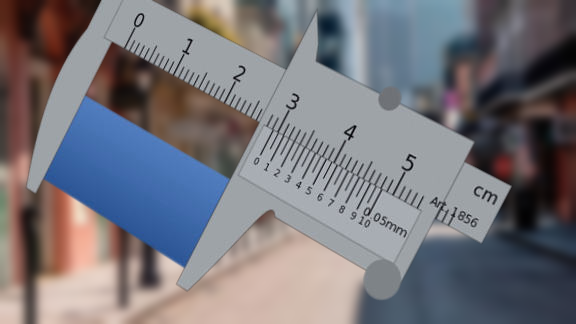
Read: 29.2 mm
